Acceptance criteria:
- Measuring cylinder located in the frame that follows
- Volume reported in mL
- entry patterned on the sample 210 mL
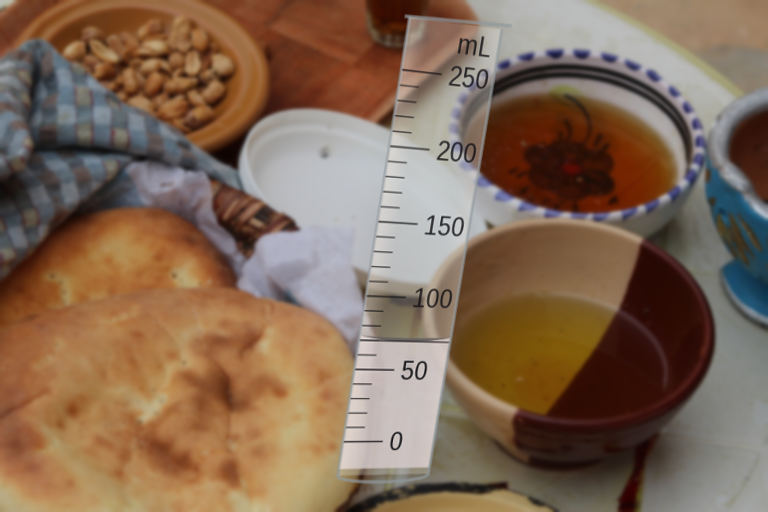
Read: 70 mL
